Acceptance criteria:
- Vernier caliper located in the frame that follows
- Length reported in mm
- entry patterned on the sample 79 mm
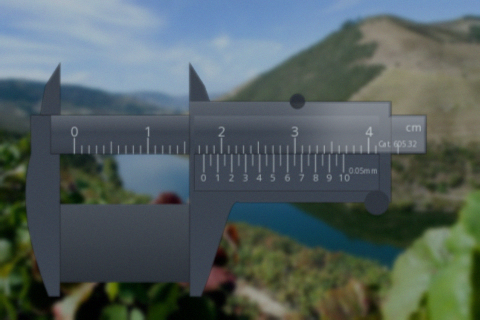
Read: 17.6 mm
